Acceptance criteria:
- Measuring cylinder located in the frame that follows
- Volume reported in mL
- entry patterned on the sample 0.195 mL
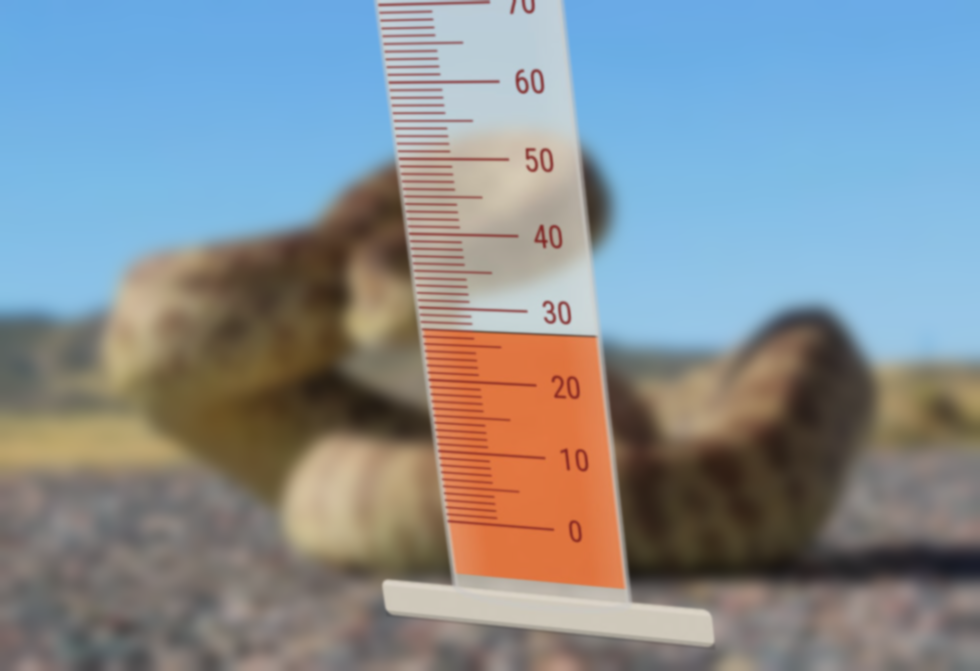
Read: 27 mL
